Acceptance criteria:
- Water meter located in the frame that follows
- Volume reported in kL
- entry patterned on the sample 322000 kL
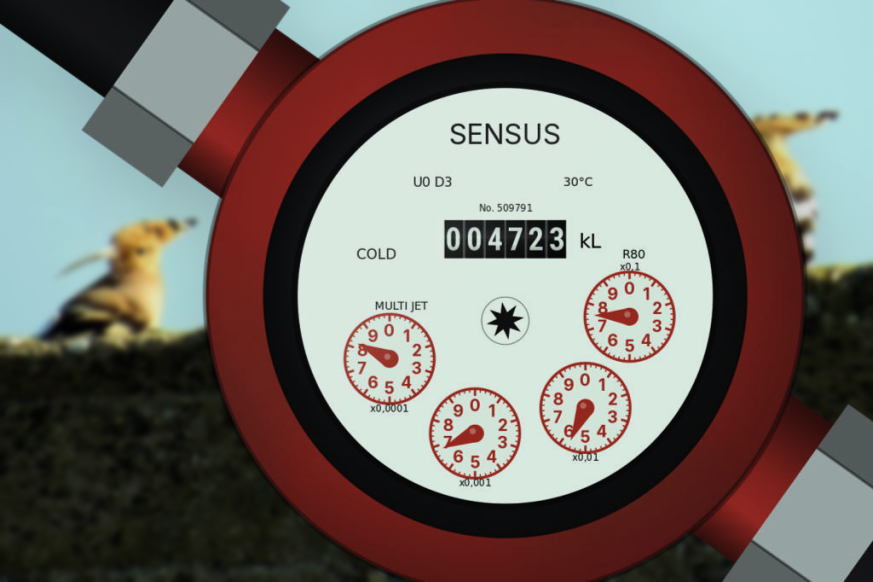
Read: 4723.7568 kL
